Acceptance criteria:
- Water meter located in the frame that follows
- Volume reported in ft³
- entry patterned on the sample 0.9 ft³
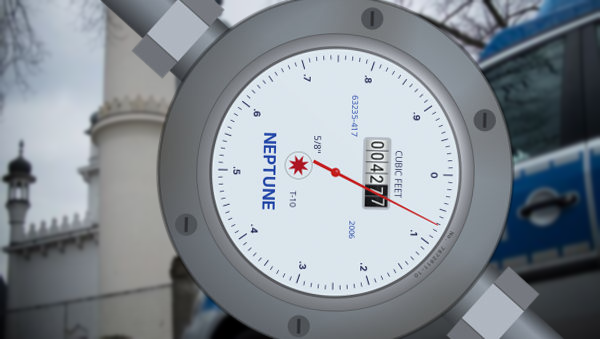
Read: 4277.07 ft³
